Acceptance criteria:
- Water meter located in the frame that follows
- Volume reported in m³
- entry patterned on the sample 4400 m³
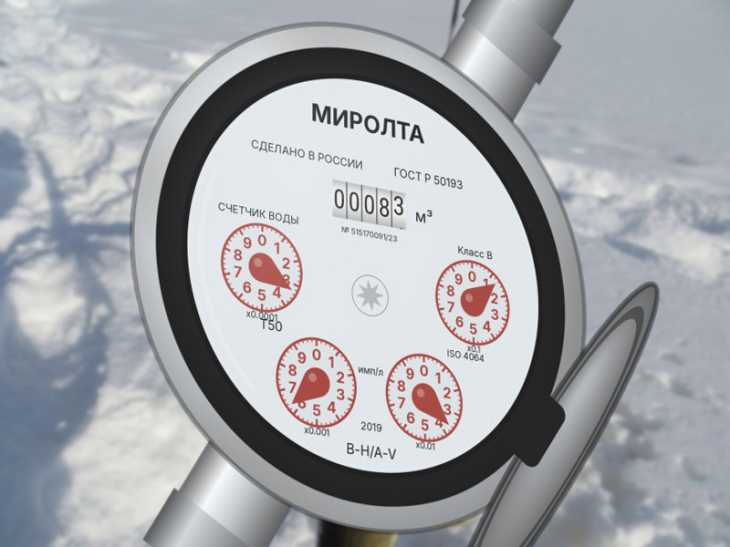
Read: 83.1363 m³
